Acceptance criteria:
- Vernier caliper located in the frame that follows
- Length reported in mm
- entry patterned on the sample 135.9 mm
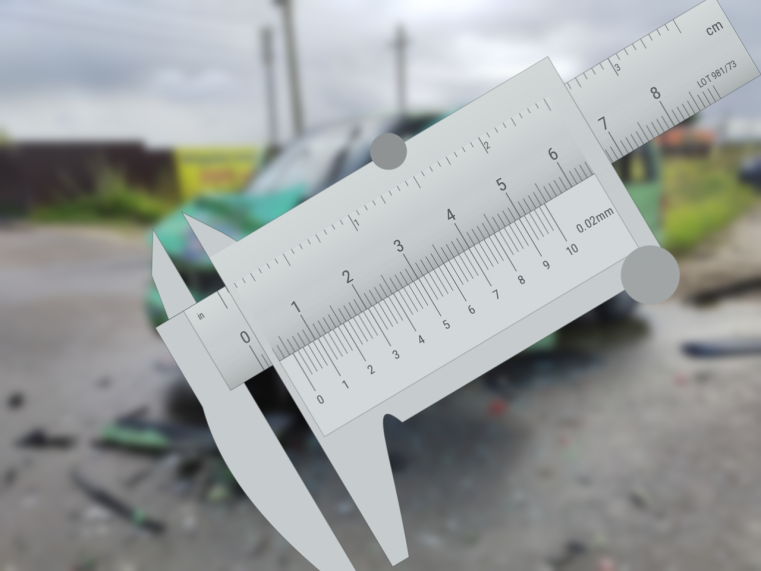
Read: 5.6 mm
